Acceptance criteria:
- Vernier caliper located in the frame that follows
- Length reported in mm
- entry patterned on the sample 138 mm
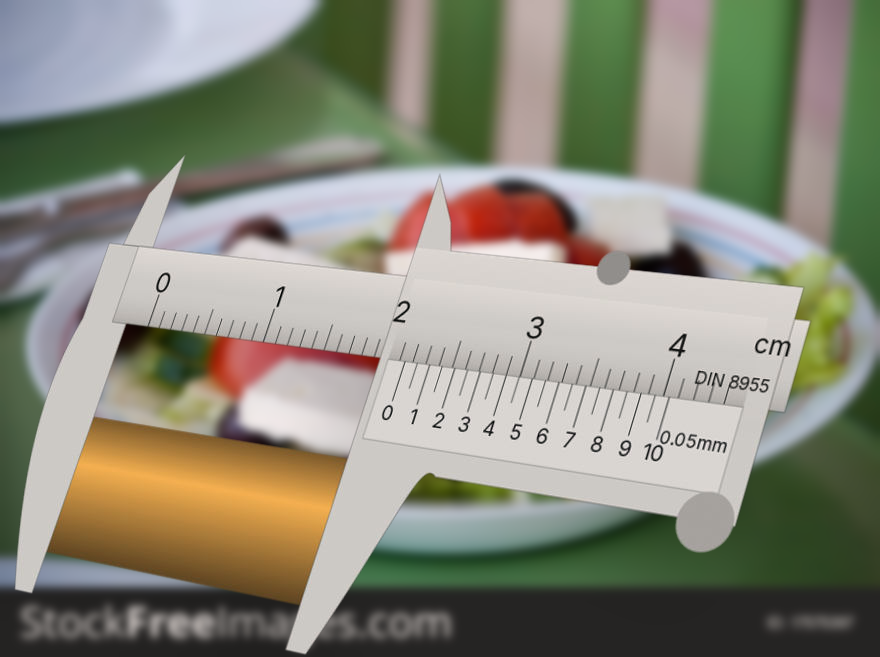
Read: 21.4 mm
